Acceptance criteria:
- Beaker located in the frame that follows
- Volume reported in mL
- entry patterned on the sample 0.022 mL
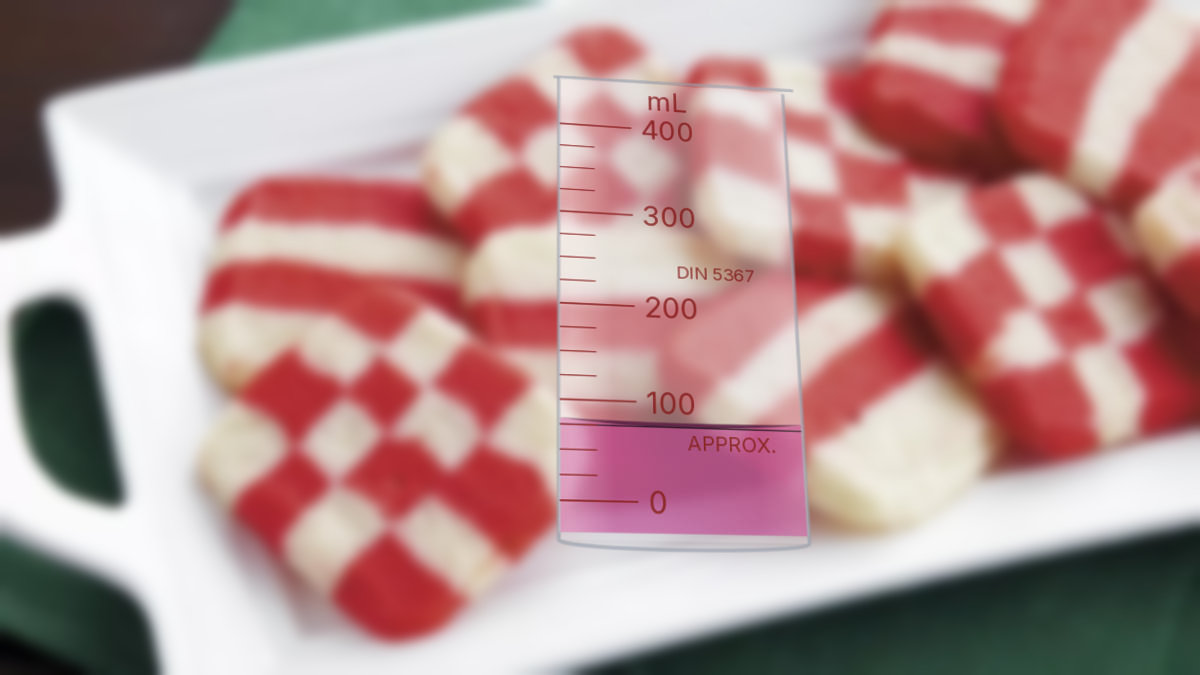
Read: 75 mL
